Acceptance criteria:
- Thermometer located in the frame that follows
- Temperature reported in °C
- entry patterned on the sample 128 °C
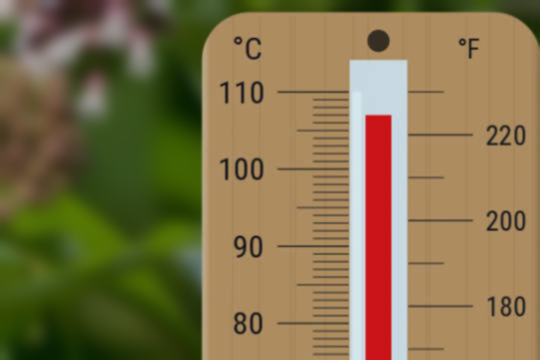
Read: 107 °C
